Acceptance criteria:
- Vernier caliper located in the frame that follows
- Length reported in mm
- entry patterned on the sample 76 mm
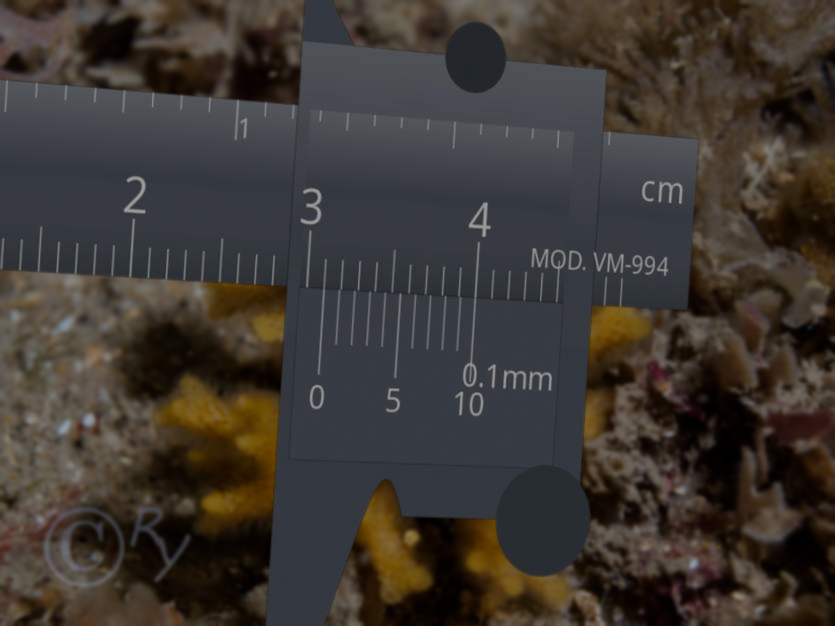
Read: 31.0 mm
